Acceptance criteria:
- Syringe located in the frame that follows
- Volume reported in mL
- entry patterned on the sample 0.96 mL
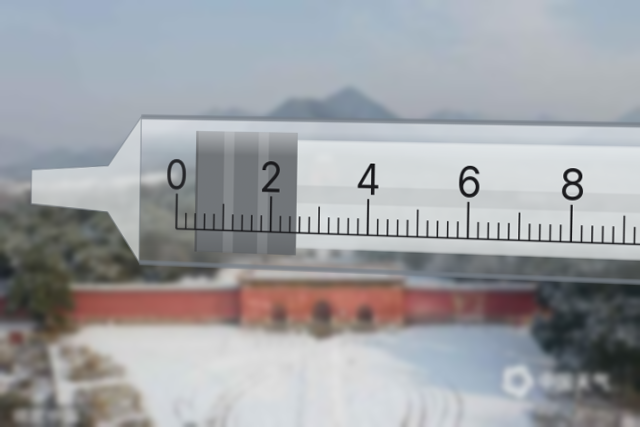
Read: 0.4 mL
